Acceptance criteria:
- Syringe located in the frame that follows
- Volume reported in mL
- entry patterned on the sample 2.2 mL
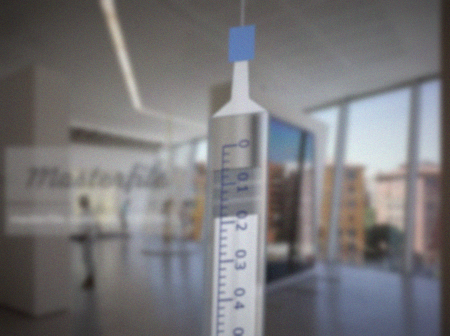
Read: 0.06 mL
